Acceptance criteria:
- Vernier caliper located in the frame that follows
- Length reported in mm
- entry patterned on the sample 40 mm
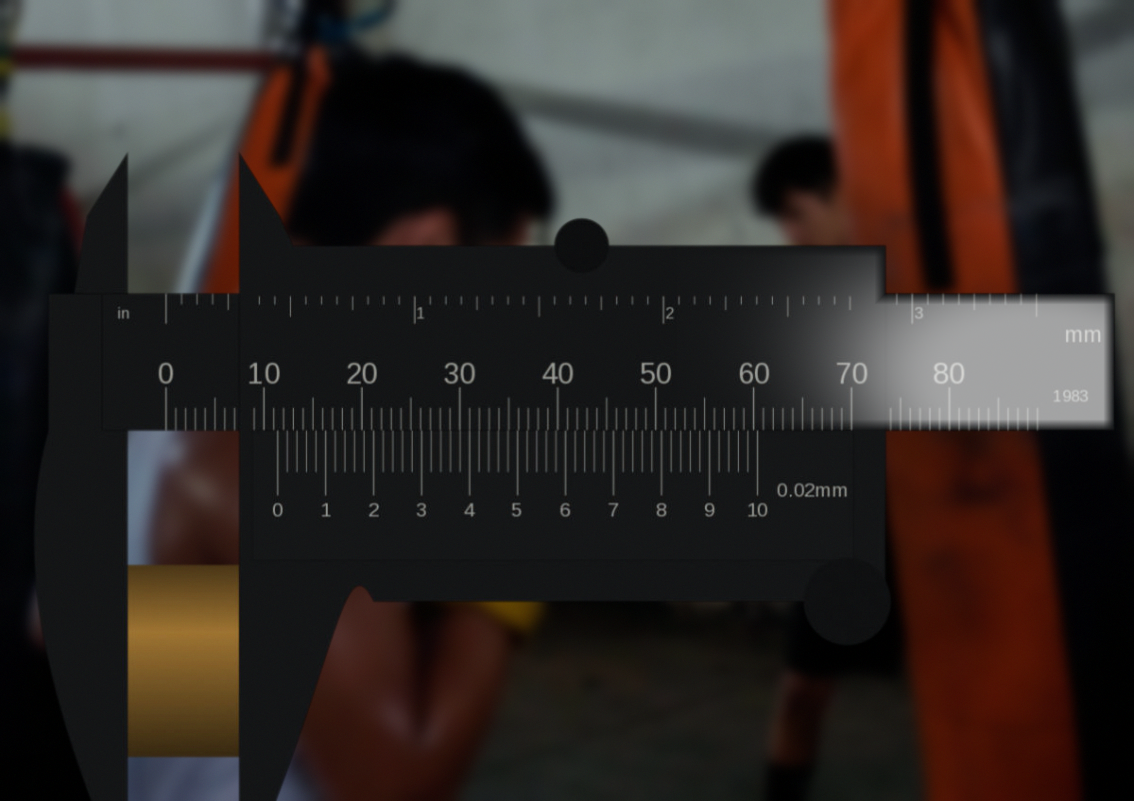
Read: 11.4 mm
